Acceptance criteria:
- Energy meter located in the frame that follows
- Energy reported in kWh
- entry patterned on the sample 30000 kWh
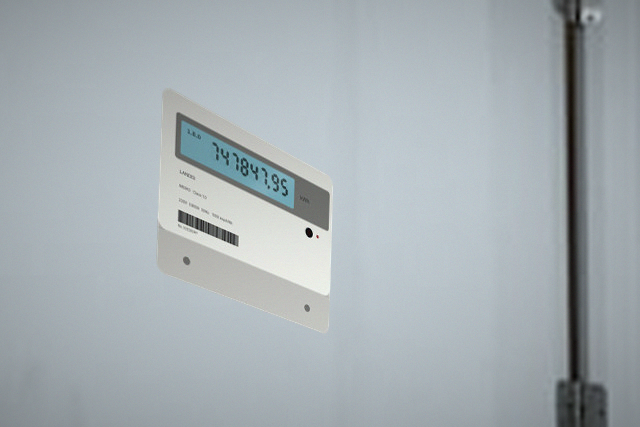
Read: 747847.95 kWh
